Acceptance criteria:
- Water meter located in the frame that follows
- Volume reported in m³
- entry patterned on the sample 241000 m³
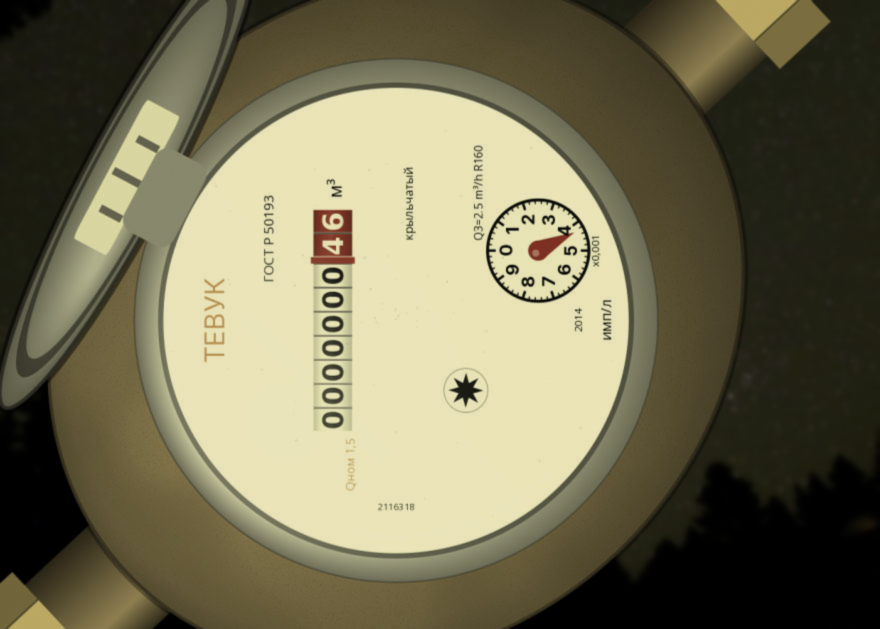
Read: 0.464 m³
